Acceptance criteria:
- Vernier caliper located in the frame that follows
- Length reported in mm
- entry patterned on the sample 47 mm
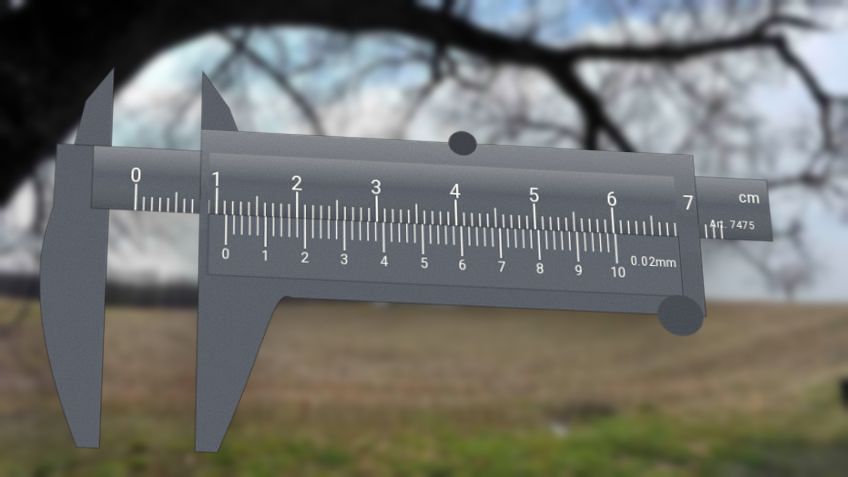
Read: 11.2 mm
